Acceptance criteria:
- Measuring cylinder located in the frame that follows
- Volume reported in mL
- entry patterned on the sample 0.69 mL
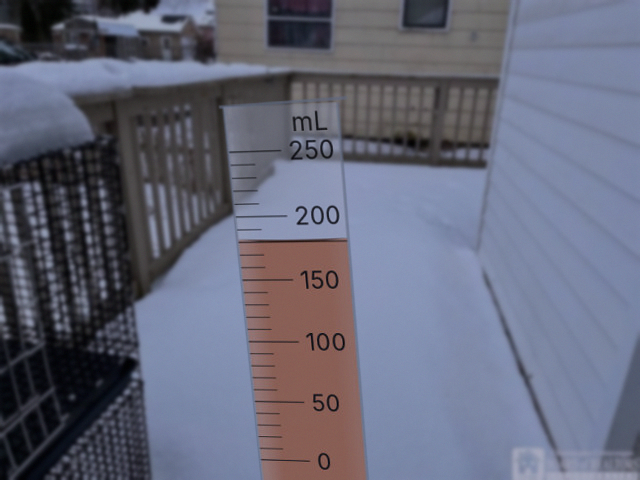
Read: 180 mL
